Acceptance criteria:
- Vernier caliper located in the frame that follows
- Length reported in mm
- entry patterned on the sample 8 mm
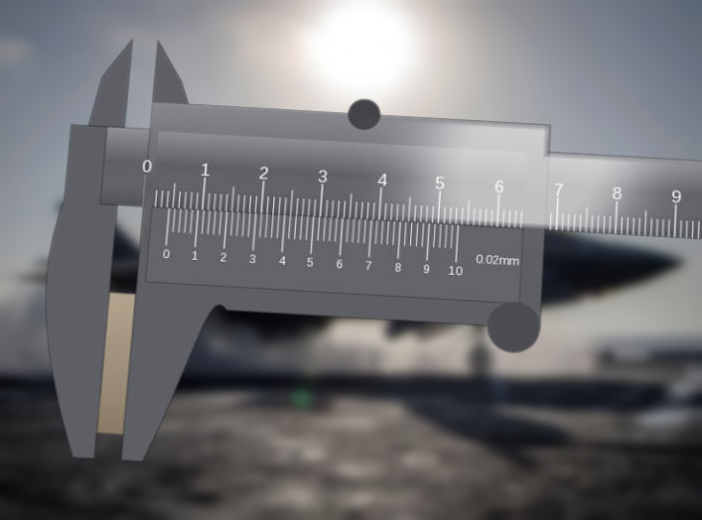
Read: 4.4 mm
